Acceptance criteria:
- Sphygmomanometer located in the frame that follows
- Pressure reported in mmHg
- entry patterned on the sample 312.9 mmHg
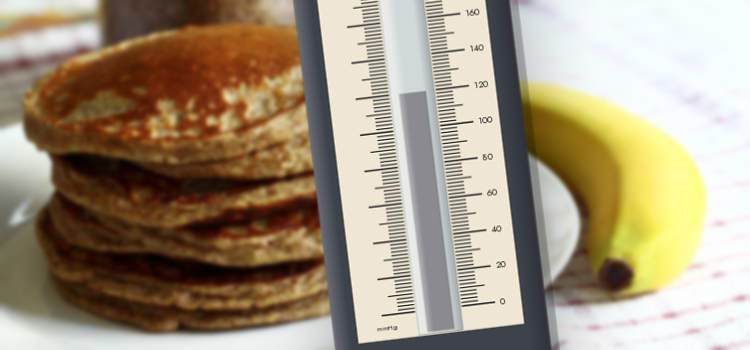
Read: 120 mmHg
